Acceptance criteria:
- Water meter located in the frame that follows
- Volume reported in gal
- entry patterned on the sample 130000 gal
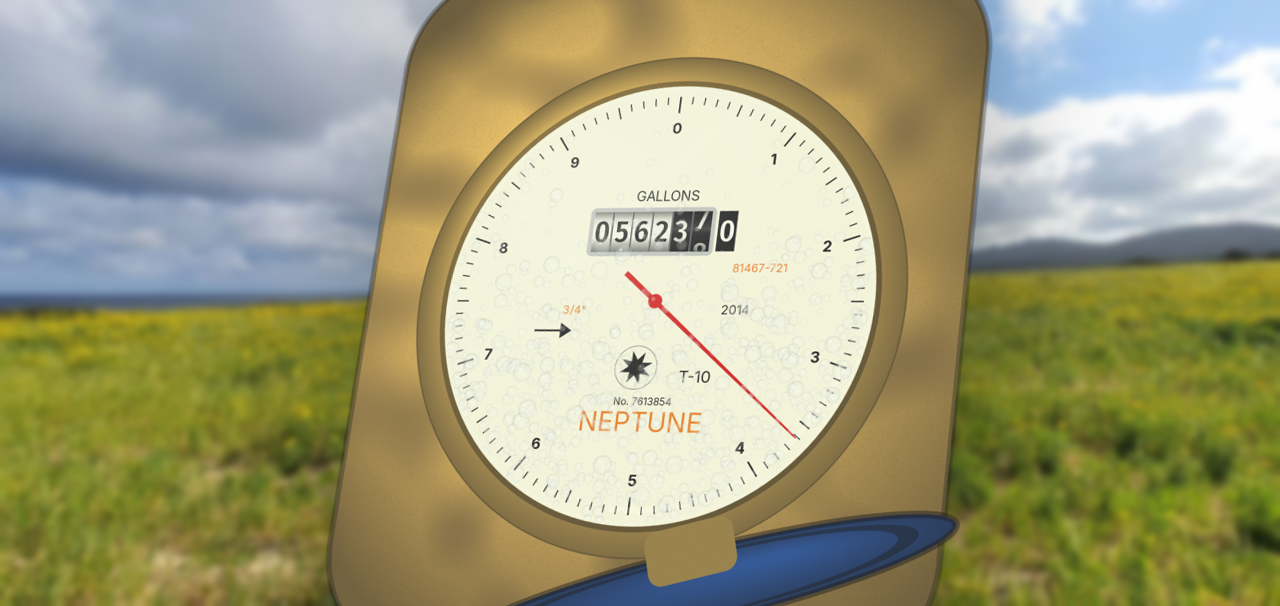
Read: 562373.6 gal
